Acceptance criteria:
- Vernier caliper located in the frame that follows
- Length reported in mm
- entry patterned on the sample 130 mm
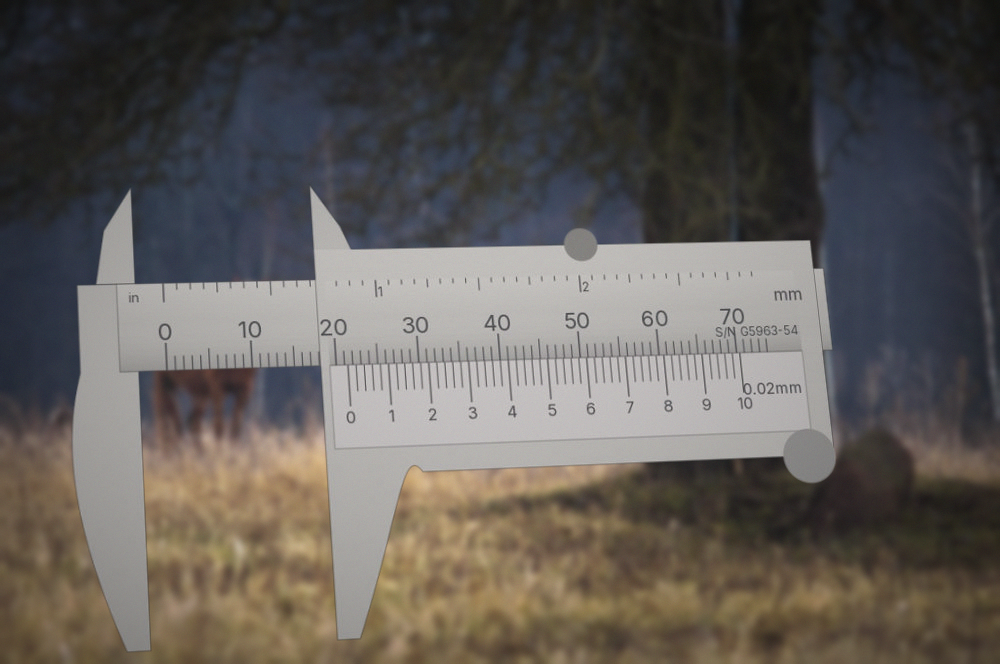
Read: 21.4 mm
